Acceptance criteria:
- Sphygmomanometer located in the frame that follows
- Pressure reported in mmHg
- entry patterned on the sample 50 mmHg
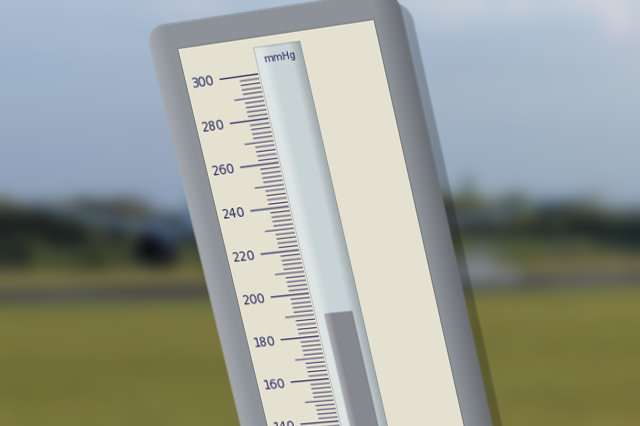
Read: 190 mmHg
